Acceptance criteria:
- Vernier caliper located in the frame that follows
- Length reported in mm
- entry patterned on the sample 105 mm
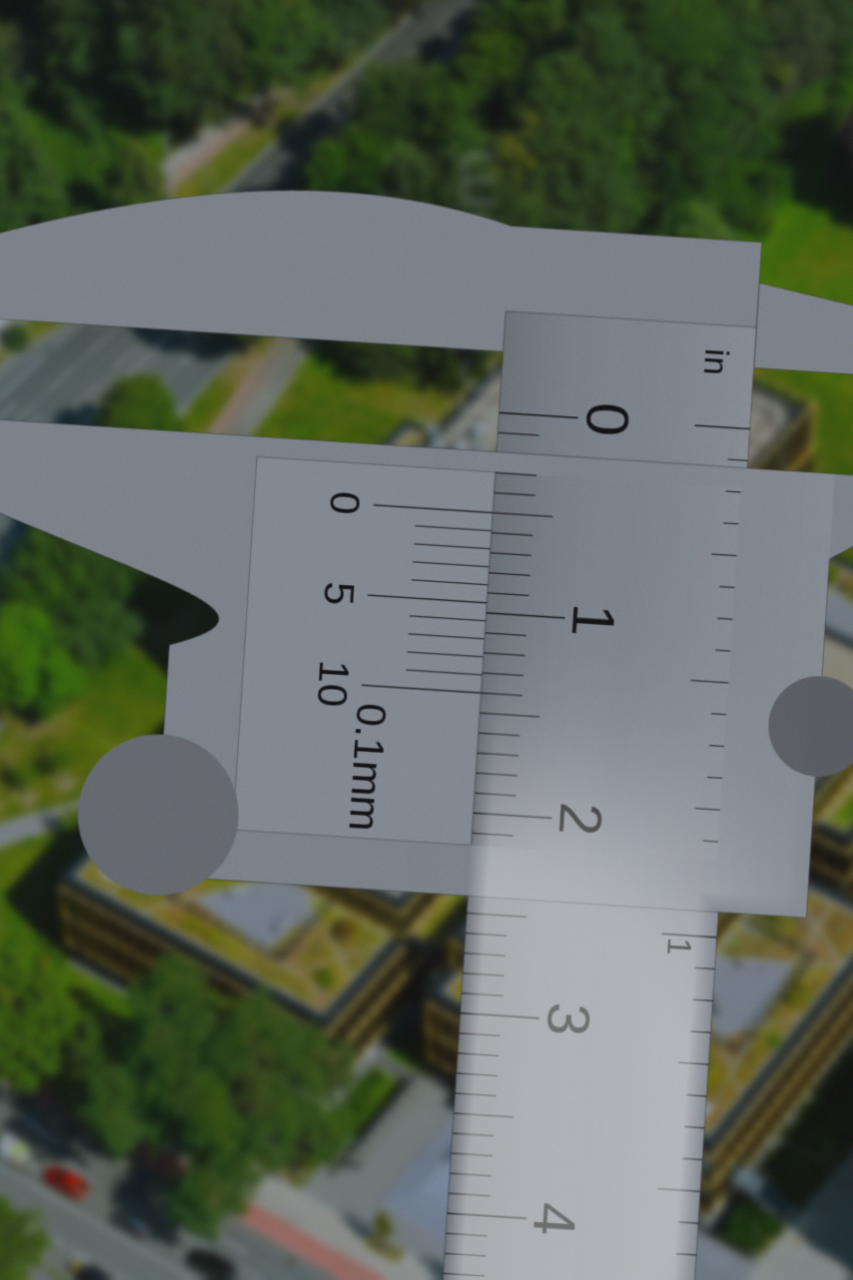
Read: 5.0 mm
